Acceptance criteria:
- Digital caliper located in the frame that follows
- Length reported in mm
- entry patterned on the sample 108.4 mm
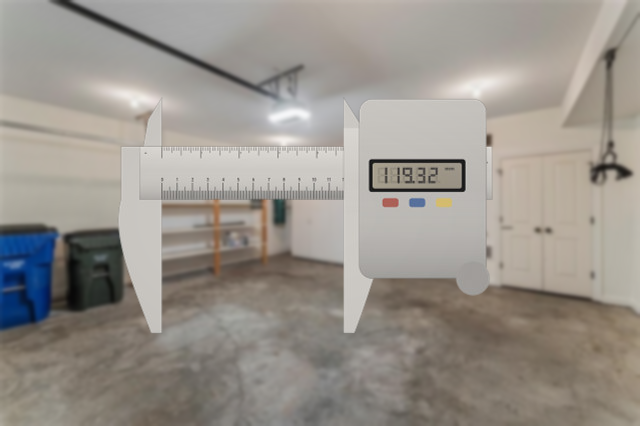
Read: 119.32 mm
